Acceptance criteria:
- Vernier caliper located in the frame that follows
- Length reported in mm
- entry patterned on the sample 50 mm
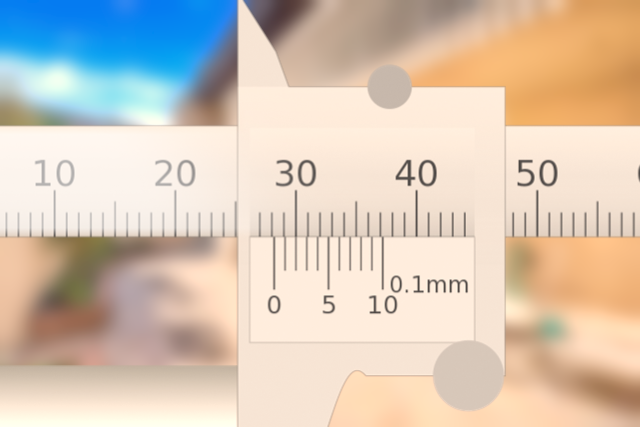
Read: 28.2 mm
